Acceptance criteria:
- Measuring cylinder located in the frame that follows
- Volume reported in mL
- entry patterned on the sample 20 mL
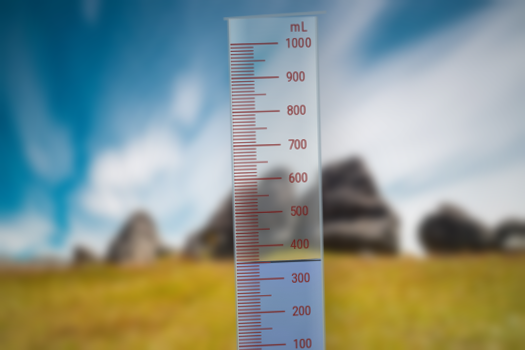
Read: 350 mL
